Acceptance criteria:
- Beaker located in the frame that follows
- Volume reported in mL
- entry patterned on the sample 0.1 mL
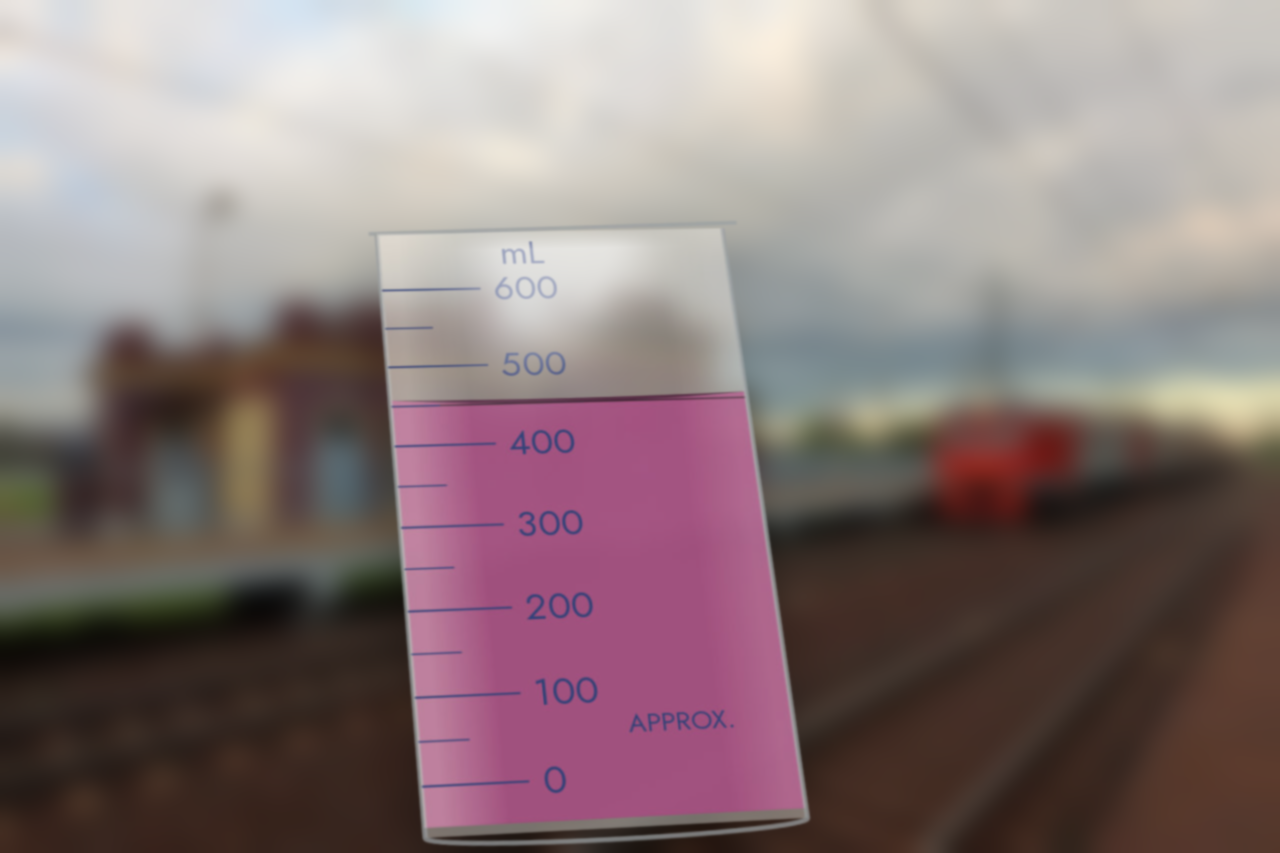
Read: 450 mL
